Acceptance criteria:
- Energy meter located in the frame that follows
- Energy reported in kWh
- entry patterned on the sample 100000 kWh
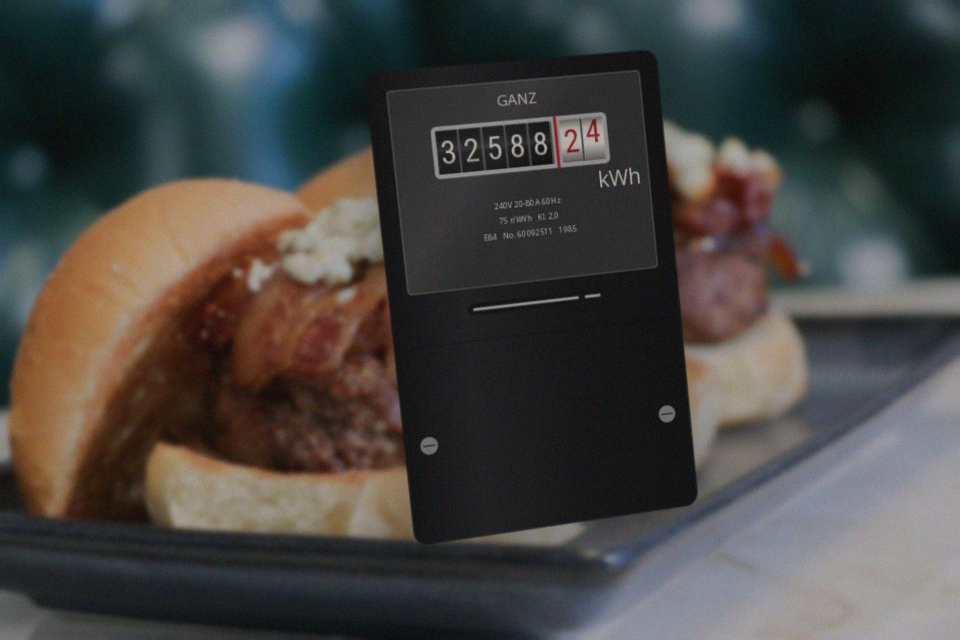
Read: 32588.24 kWh
